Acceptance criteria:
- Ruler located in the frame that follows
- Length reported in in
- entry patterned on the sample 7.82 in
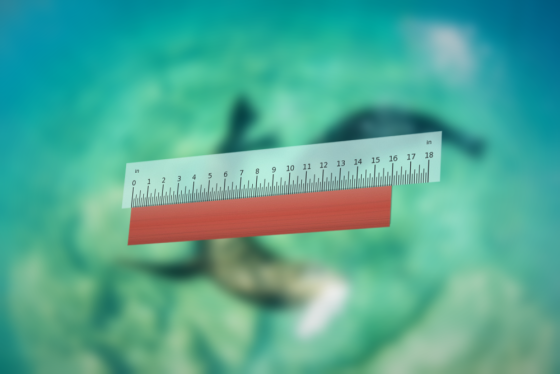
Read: 16 in
